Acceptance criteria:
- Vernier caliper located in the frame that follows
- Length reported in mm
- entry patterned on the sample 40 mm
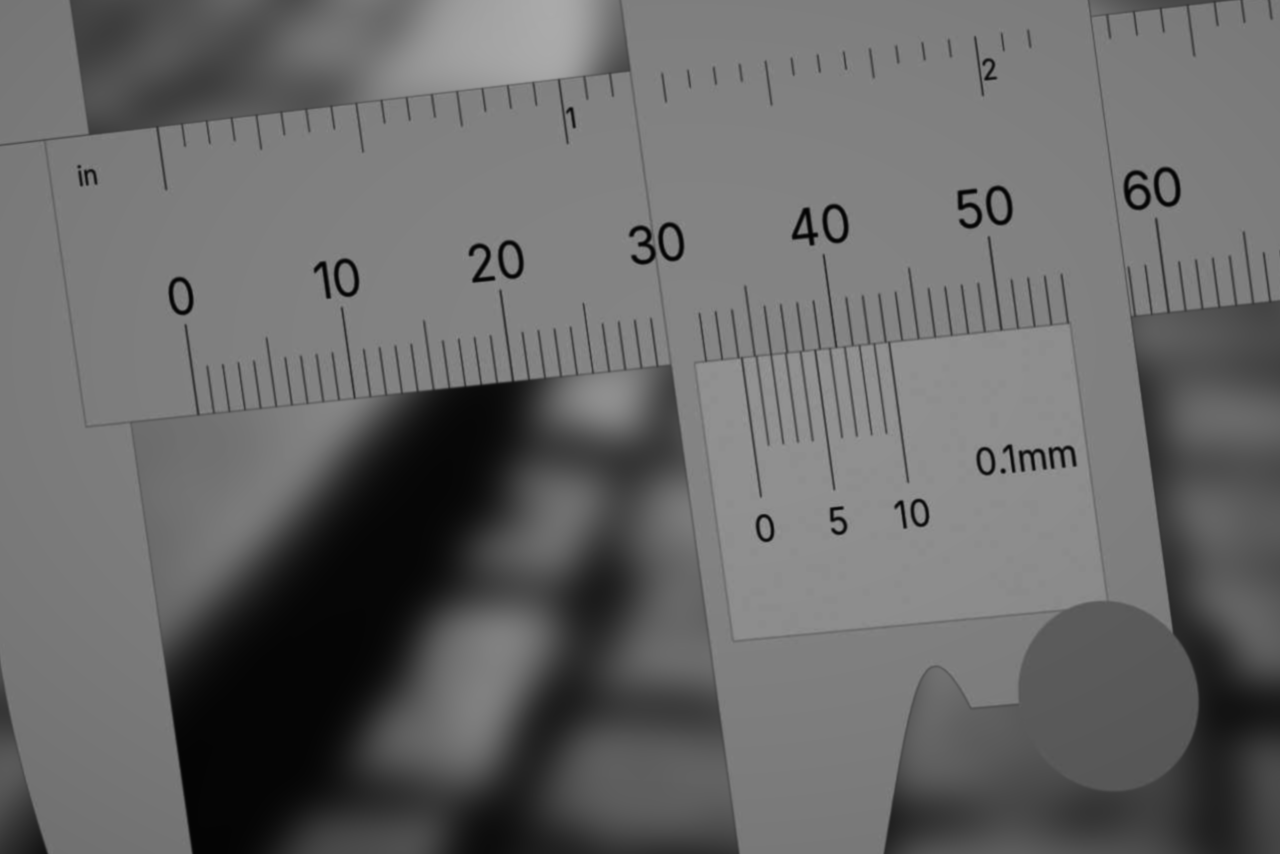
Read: 34.2 mm
